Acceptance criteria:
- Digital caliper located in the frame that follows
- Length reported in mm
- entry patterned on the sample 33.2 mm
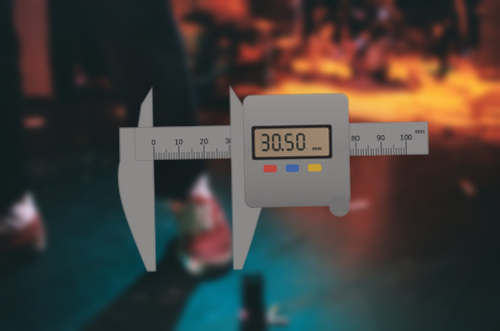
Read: 30.50 mm
